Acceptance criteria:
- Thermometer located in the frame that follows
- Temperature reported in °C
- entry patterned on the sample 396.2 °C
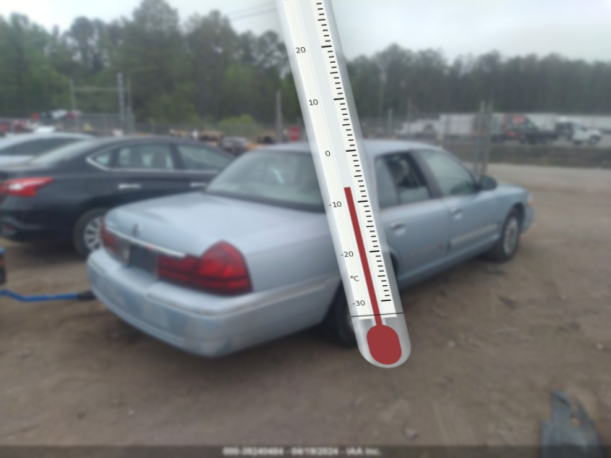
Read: -7 °C
